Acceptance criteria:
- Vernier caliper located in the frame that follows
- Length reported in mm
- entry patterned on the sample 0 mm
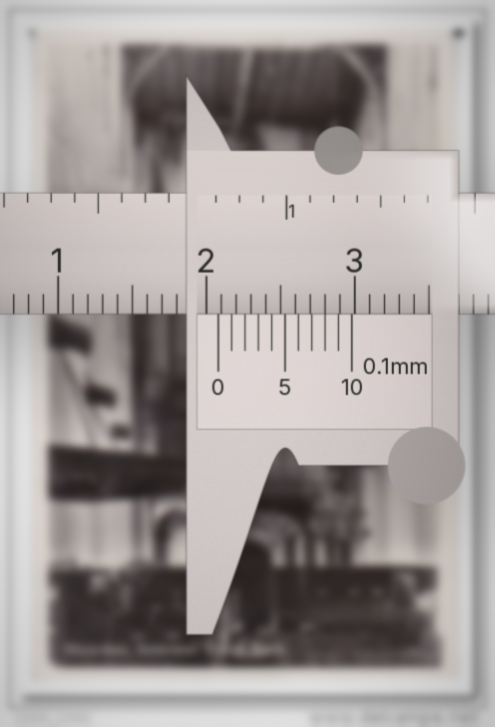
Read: 20.8 mm
